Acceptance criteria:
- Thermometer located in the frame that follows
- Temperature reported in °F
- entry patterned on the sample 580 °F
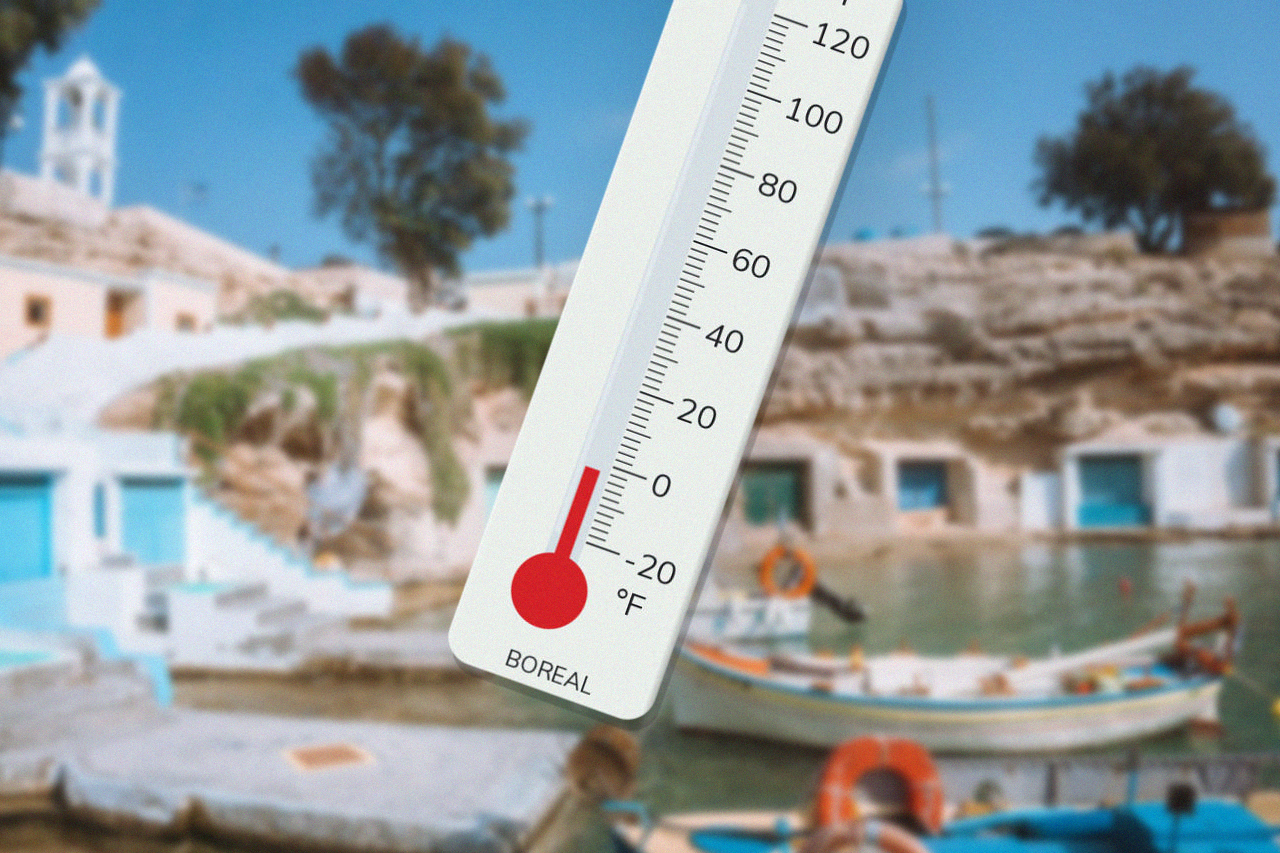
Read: -2 °F
